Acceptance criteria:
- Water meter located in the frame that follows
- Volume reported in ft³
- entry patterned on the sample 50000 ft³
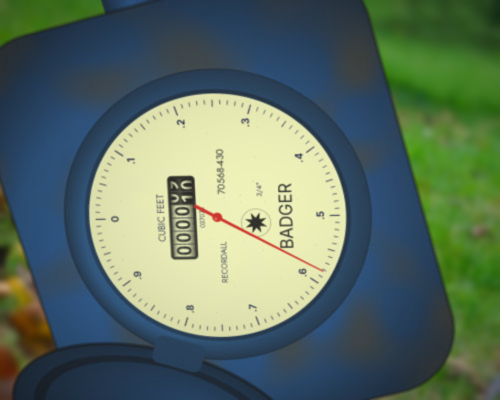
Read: 9.58 ft³
